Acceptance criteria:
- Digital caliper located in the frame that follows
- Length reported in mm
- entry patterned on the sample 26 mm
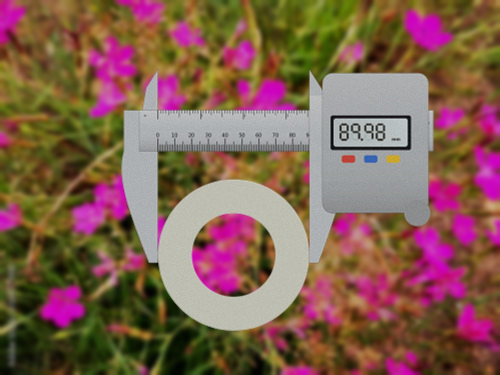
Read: 89.98 mm
